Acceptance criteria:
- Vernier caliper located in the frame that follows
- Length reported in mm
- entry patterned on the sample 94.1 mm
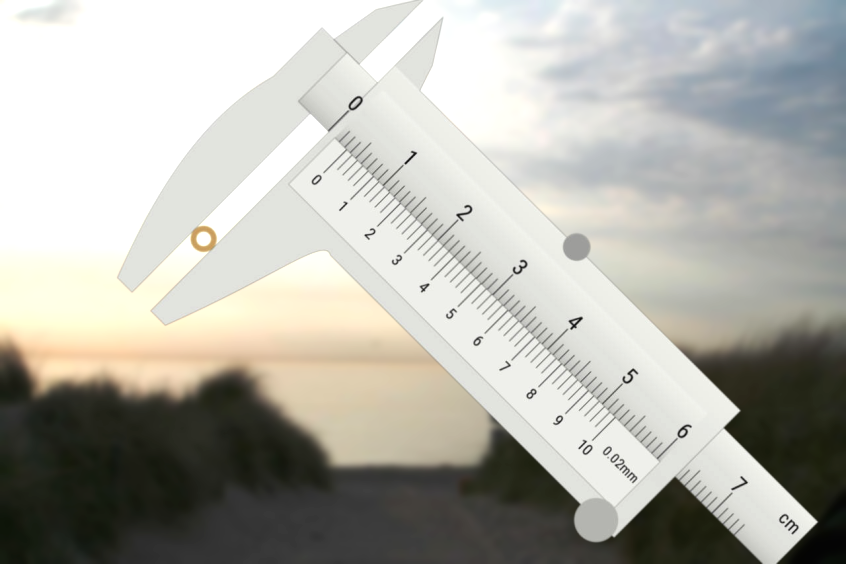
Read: 3.4 mm
